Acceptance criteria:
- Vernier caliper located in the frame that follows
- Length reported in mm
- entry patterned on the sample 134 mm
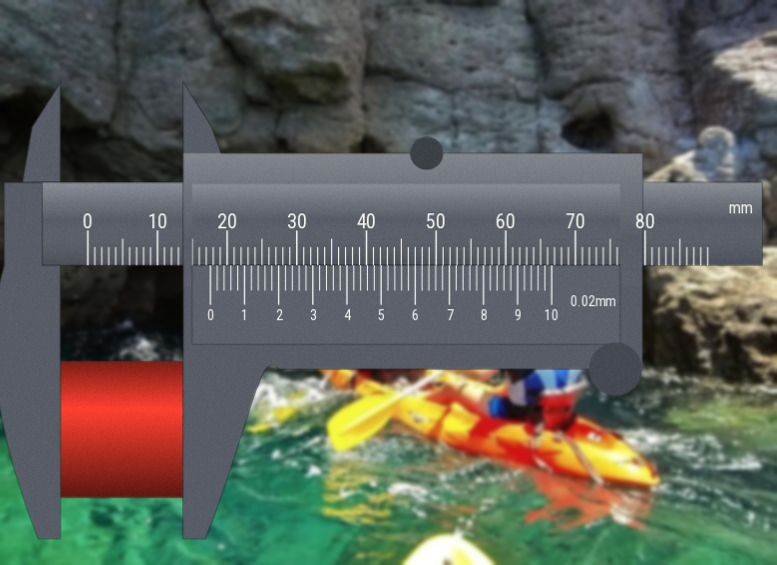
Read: 17.6 mm
